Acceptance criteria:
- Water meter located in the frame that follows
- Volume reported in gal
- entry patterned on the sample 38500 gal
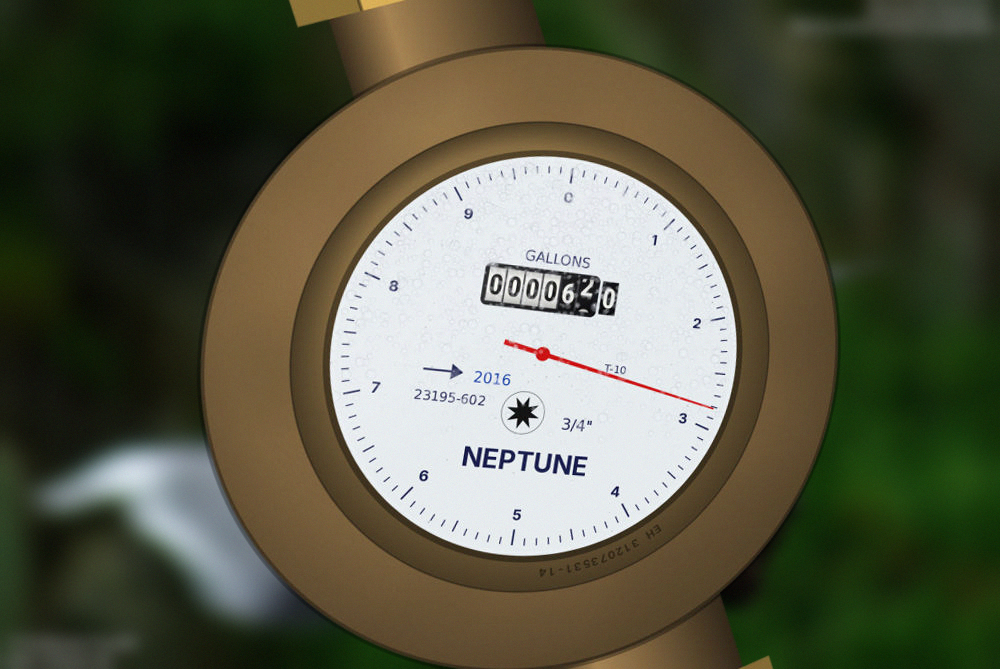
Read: 622.8 gal
